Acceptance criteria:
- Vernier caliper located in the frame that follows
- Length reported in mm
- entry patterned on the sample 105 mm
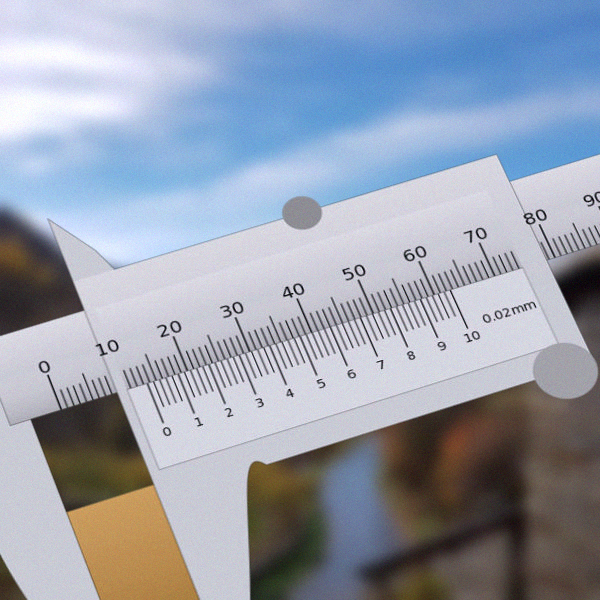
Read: 13.6 mm
